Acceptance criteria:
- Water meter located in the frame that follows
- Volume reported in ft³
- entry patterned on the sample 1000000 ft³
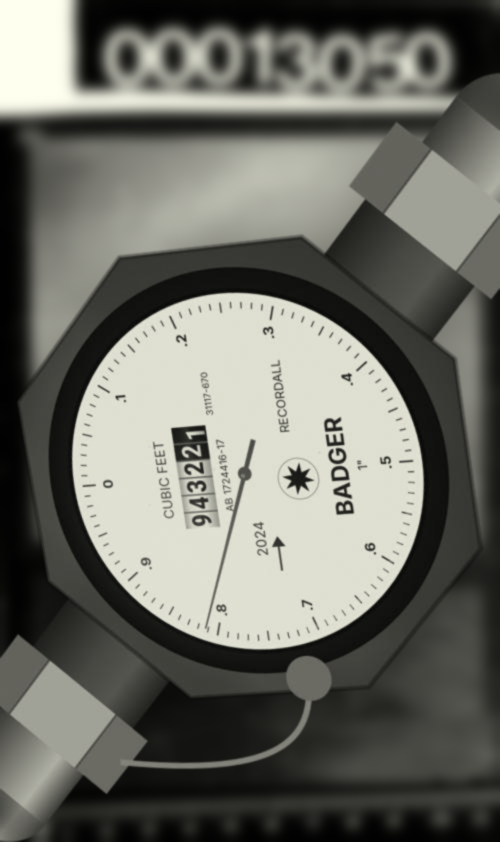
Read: 943220.81 ft³
